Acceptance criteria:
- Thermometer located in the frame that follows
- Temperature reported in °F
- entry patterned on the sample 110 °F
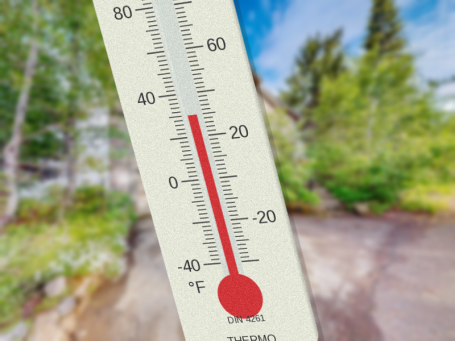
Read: 30 °F
